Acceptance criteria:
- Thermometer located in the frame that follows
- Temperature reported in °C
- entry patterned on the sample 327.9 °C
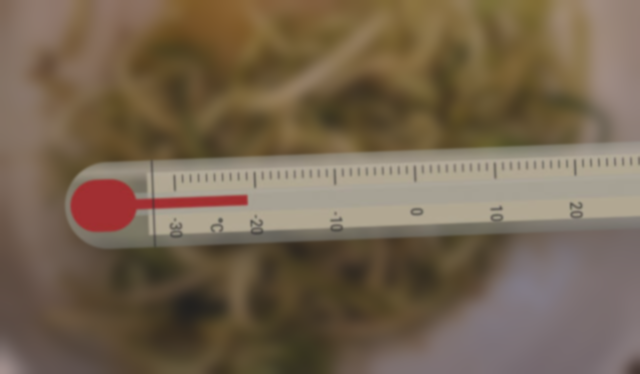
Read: -21 °C
